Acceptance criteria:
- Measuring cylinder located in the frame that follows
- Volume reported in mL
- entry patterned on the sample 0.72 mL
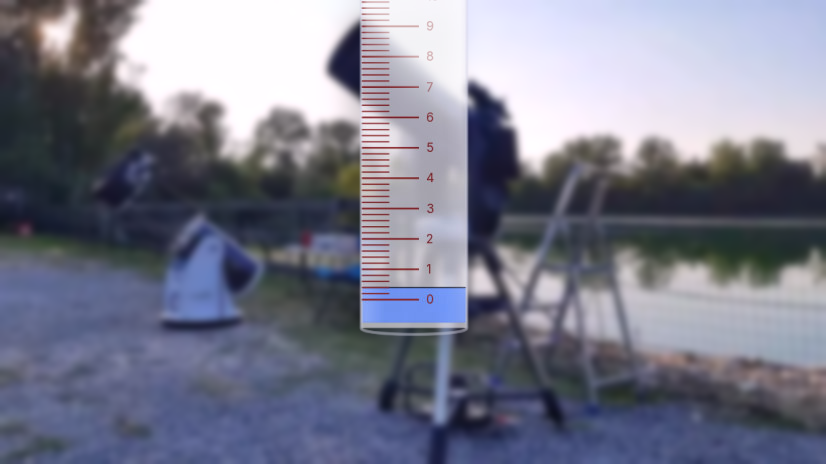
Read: 0.4 mL
